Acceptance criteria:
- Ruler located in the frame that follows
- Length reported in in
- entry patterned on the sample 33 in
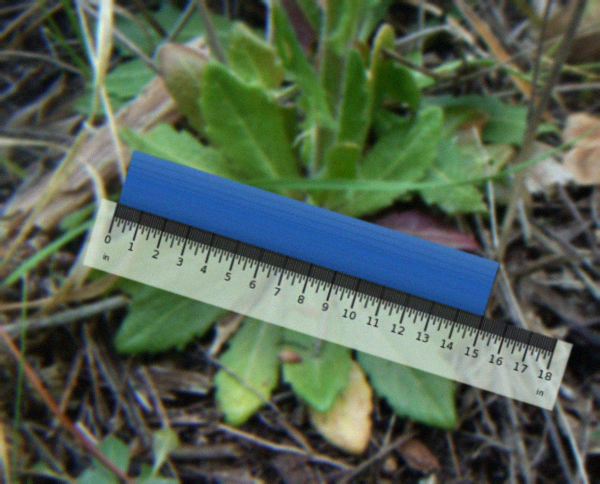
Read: 15 in
